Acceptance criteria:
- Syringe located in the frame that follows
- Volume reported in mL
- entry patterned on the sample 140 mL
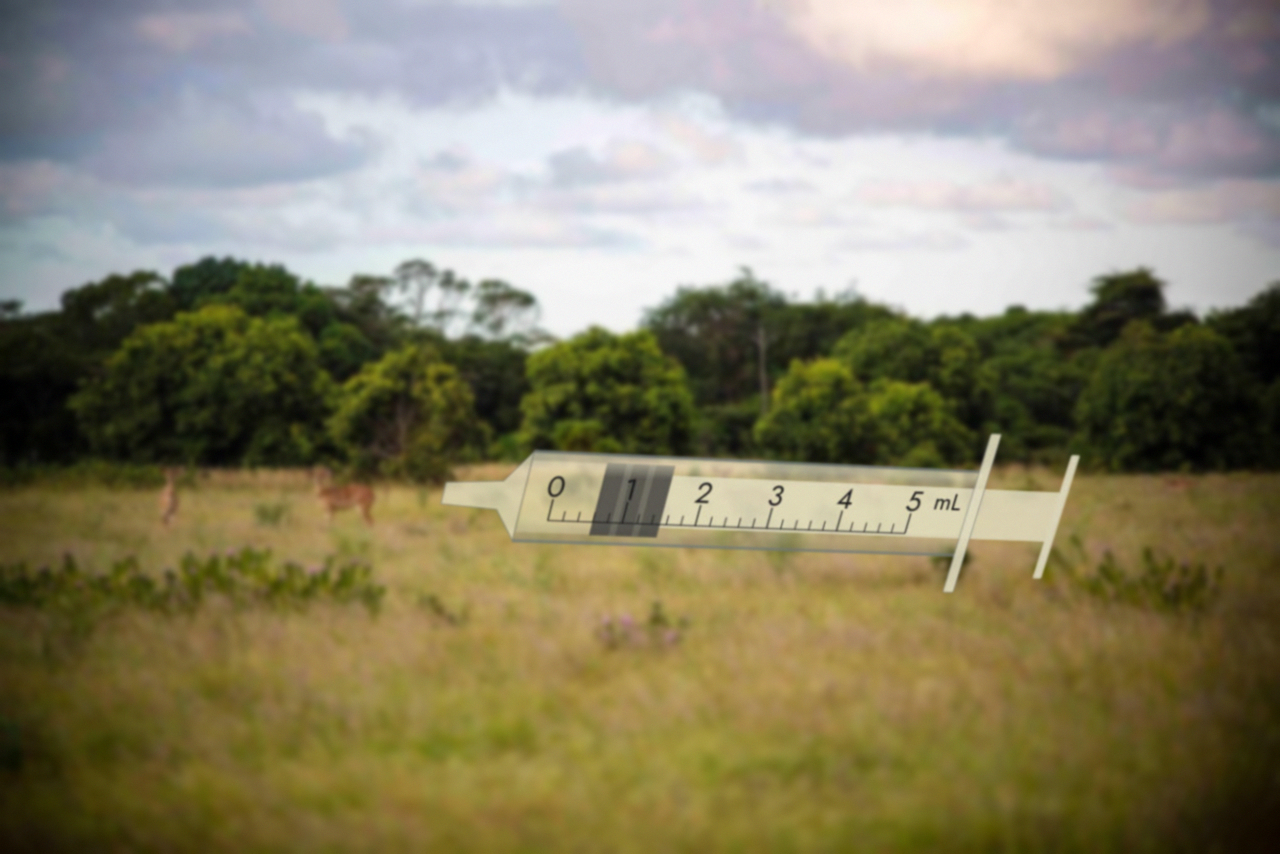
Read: 0.6 mL
